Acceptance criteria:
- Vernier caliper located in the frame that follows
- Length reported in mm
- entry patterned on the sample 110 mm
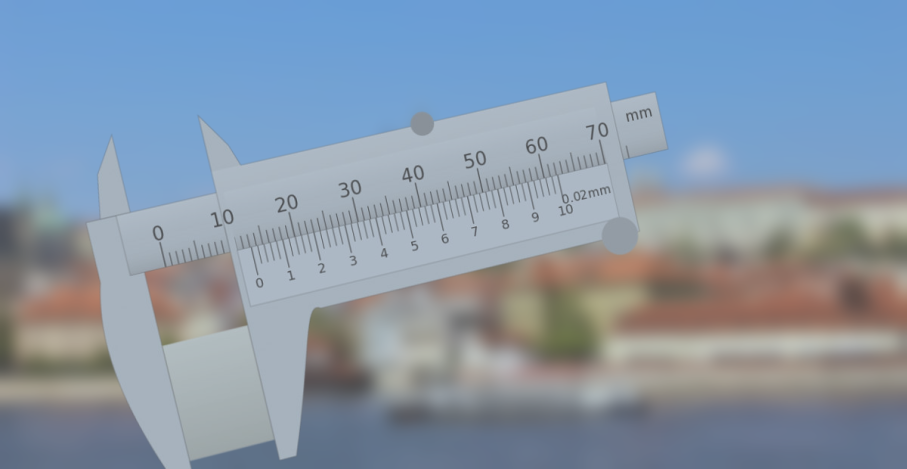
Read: 13.2 mm
